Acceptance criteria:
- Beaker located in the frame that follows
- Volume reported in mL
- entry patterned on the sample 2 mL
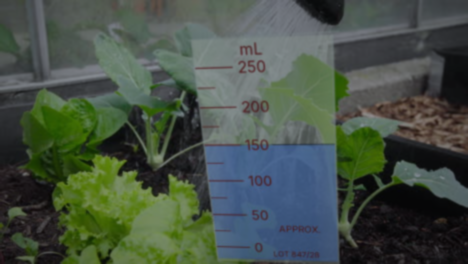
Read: 150 mL
